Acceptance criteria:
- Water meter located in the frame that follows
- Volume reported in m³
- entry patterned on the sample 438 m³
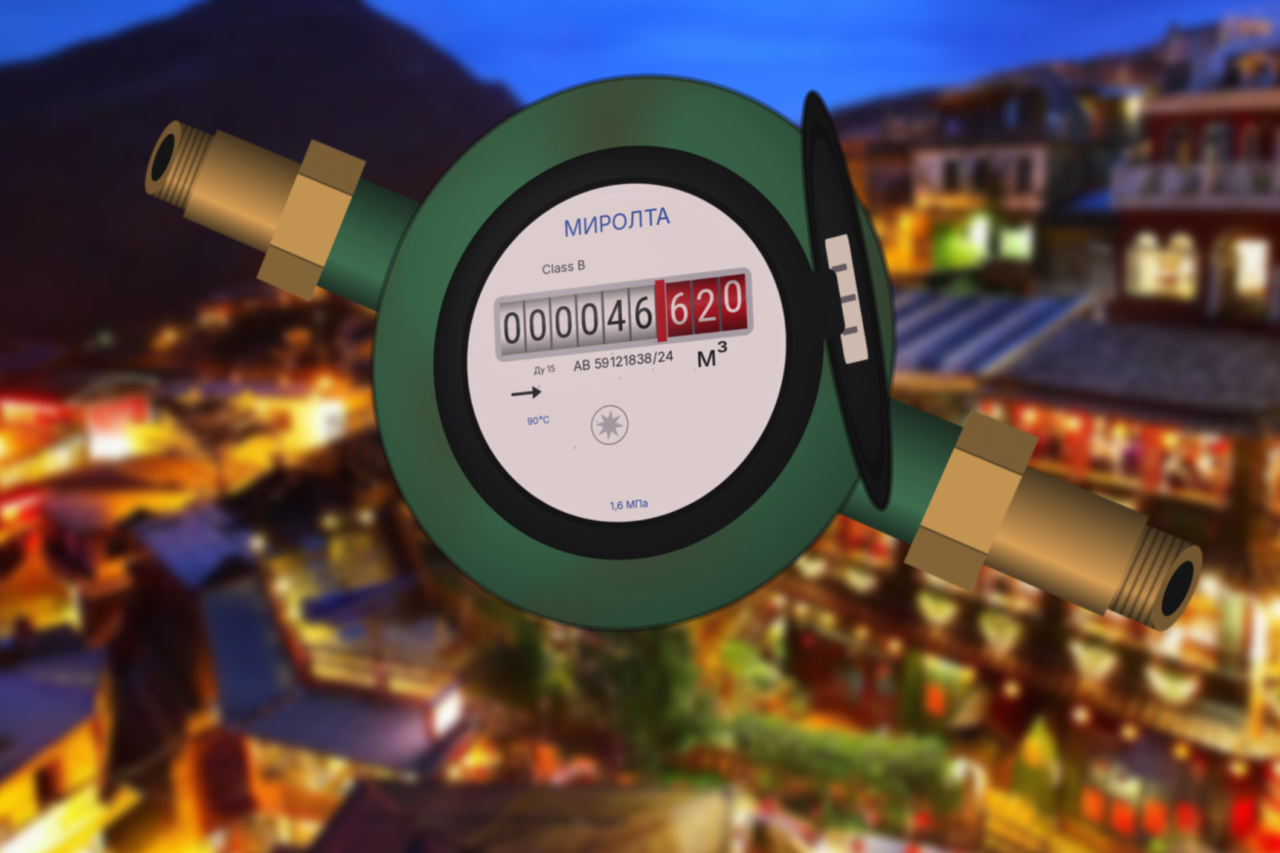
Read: 46.620 m³
